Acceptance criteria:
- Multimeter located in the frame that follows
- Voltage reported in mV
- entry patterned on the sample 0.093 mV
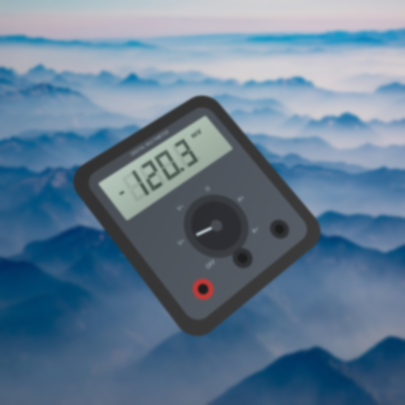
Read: -120.3 mV
